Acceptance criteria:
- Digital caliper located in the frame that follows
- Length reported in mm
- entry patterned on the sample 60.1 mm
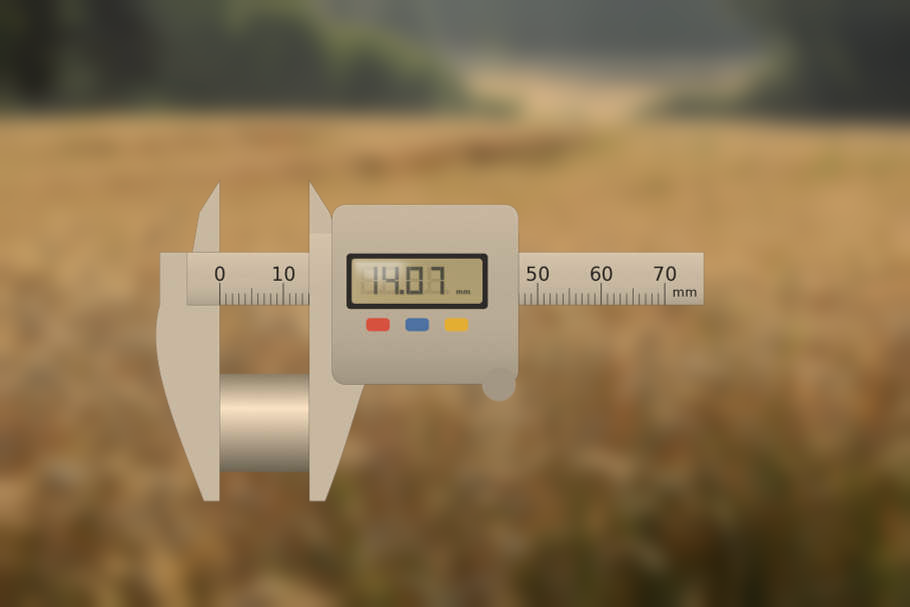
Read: 14.07 mm
